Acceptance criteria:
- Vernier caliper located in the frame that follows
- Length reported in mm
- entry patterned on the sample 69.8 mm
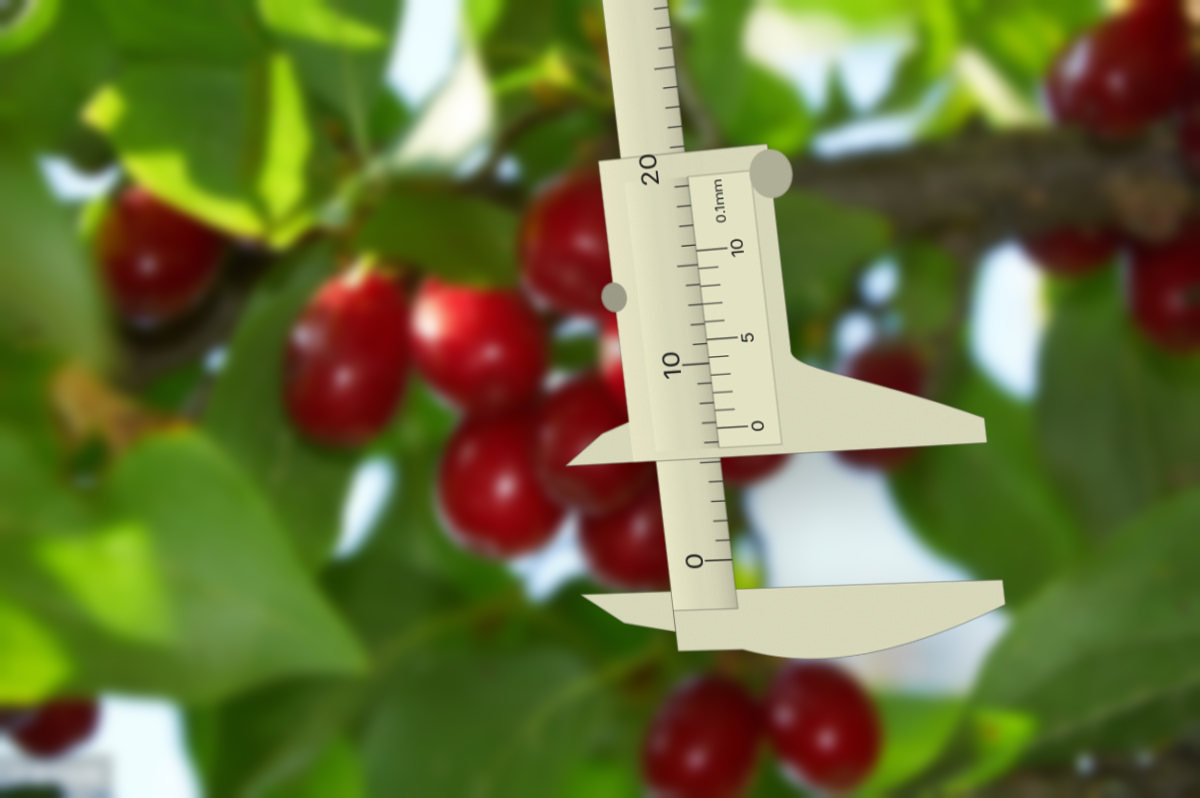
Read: 6.7 mm
